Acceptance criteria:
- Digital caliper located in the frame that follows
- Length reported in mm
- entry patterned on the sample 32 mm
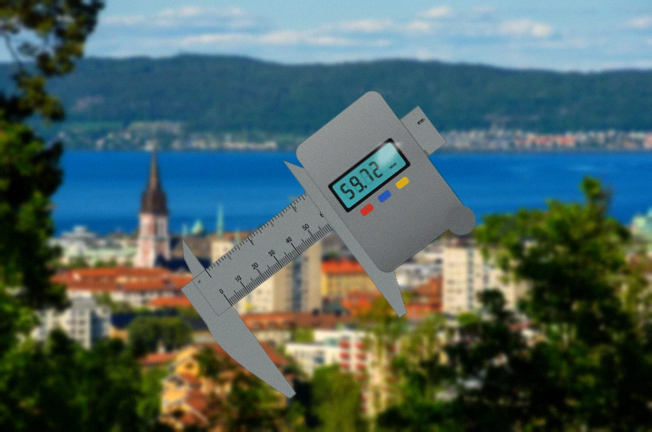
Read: 59.72 mm
